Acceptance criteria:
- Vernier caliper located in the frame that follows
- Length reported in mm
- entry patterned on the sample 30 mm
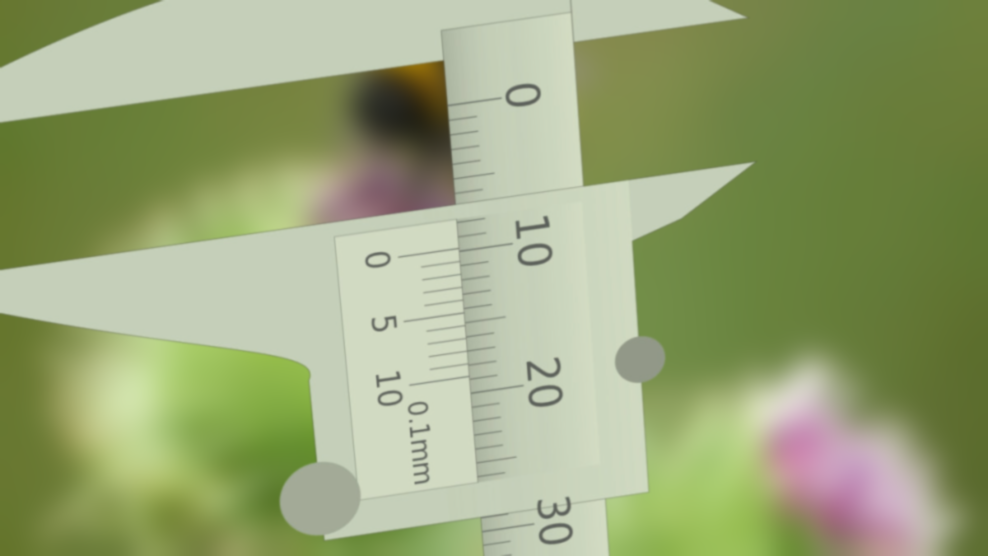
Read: 9.8 mm
